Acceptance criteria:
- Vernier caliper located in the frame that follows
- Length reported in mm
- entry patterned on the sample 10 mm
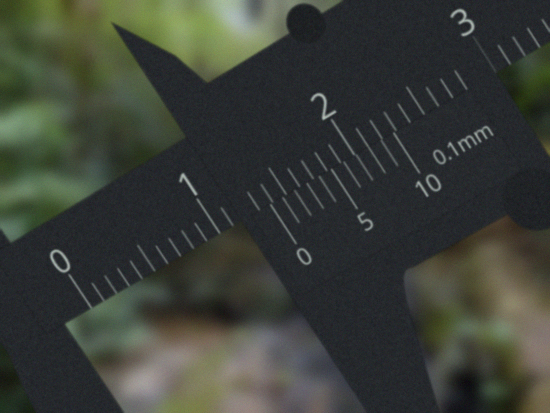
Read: 13.8 mm
